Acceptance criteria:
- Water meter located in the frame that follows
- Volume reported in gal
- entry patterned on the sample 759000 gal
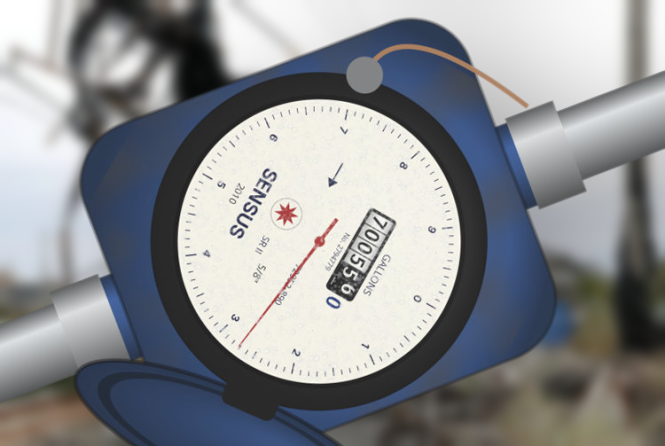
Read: 7005562.7 gal
